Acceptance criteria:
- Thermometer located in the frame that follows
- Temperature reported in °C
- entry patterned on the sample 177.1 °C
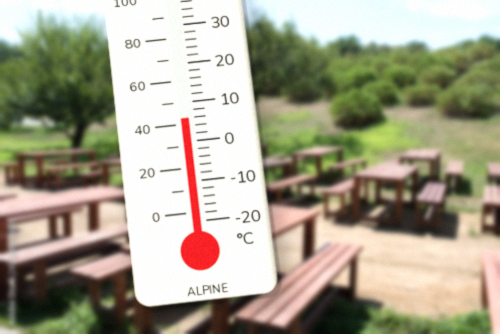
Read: 6 °C
